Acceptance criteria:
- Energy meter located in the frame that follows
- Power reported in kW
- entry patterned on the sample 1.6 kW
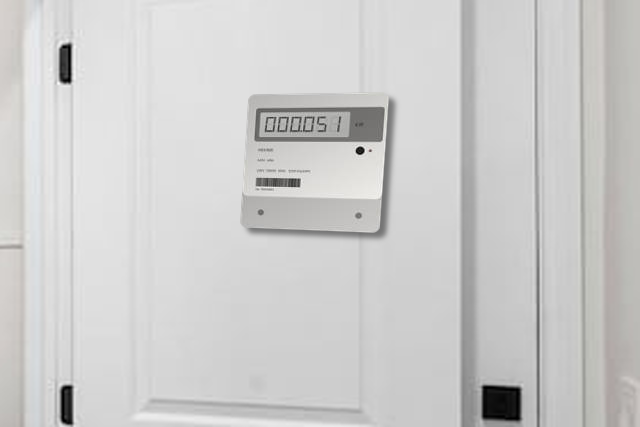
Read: 0.051 kW
